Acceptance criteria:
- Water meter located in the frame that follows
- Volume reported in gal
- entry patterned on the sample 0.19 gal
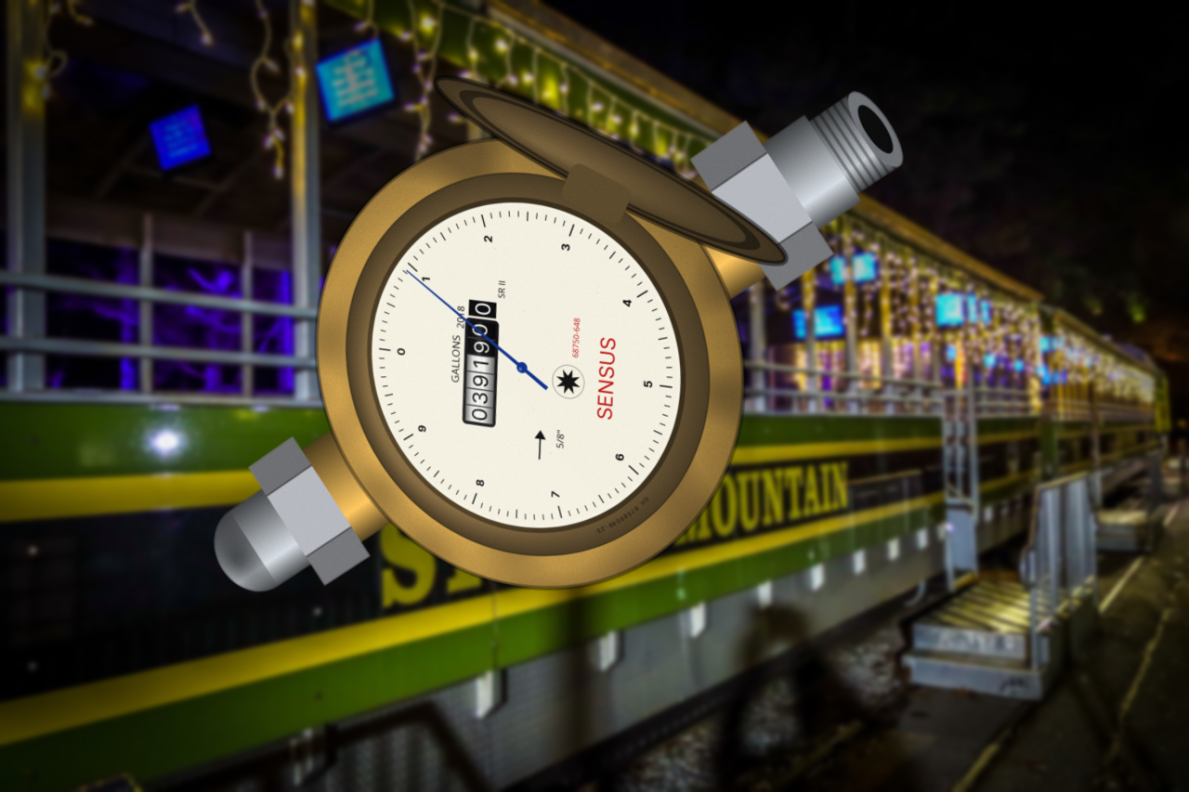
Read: 391900.9 gal
